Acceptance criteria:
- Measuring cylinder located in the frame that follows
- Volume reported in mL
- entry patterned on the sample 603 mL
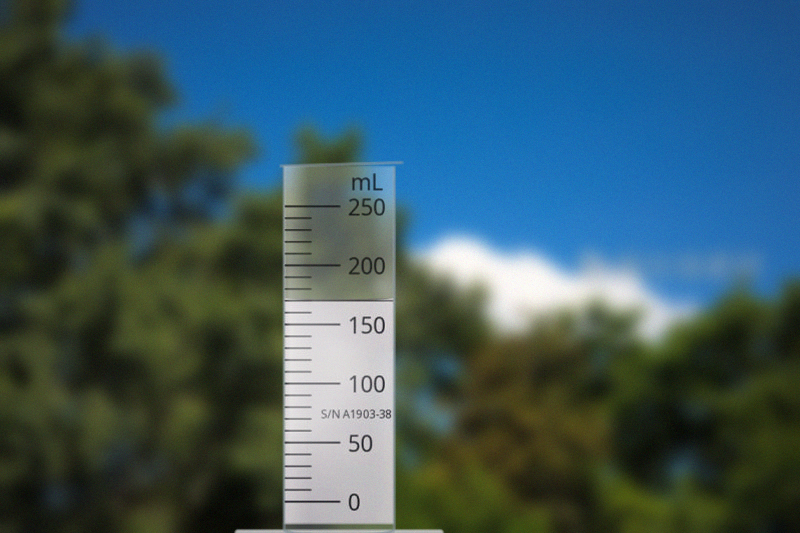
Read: 170 mL
